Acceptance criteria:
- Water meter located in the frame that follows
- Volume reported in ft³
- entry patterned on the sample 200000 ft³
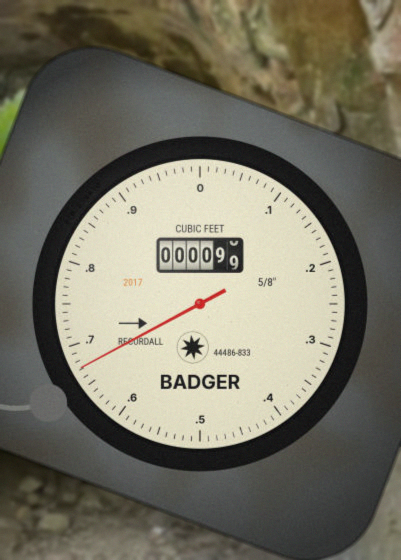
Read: 98.67 ft³
